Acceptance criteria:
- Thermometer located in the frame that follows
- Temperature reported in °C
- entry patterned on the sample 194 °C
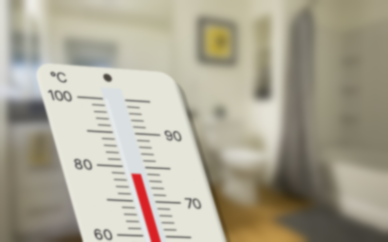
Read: 78 °C
